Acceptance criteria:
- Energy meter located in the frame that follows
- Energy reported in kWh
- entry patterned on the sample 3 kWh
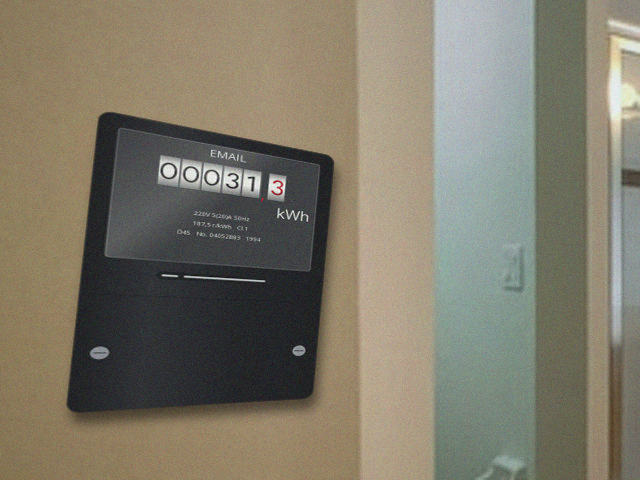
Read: 31.3 kWh
